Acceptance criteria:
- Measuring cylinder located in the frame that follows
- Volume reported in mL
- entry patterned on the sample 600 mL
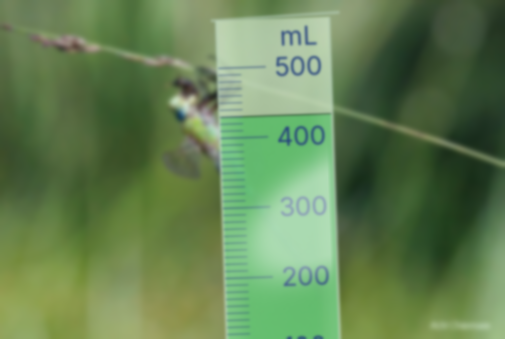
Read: 430 mL
